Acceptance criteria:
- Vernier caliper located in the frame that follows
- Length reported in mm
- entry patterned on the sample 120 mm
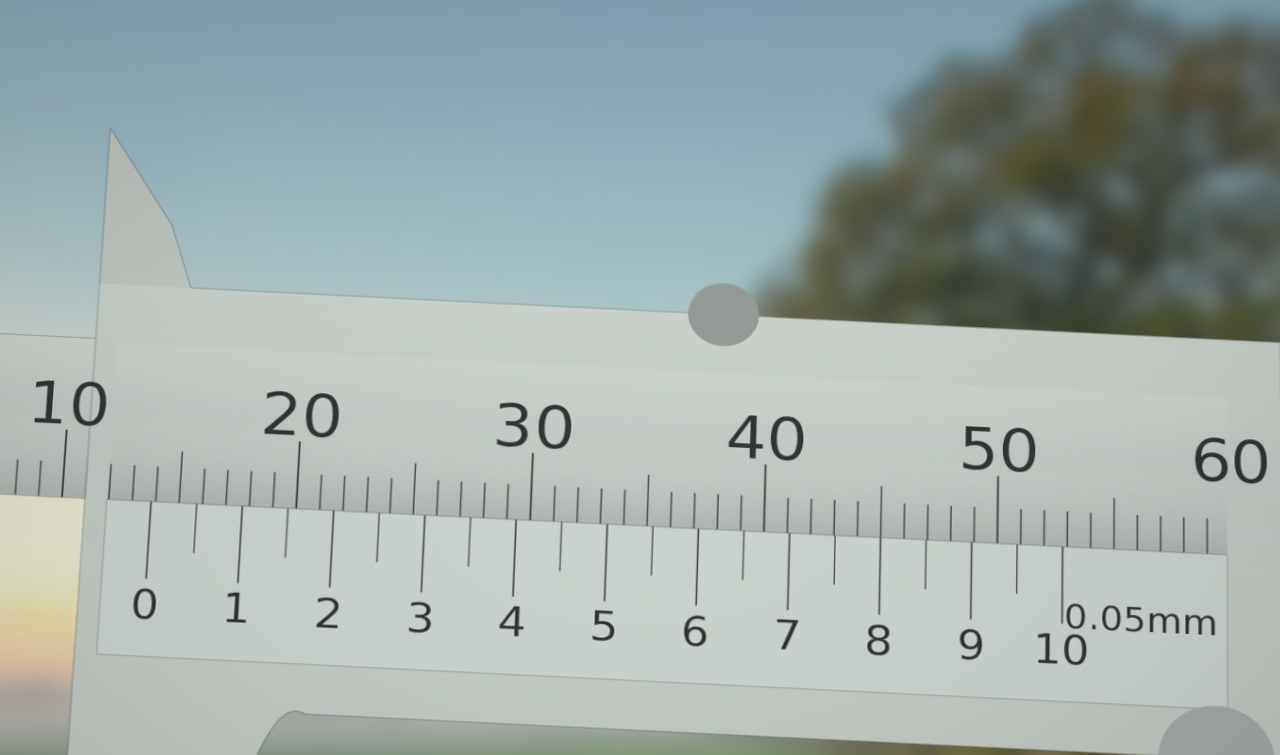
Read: 13.8 mm
